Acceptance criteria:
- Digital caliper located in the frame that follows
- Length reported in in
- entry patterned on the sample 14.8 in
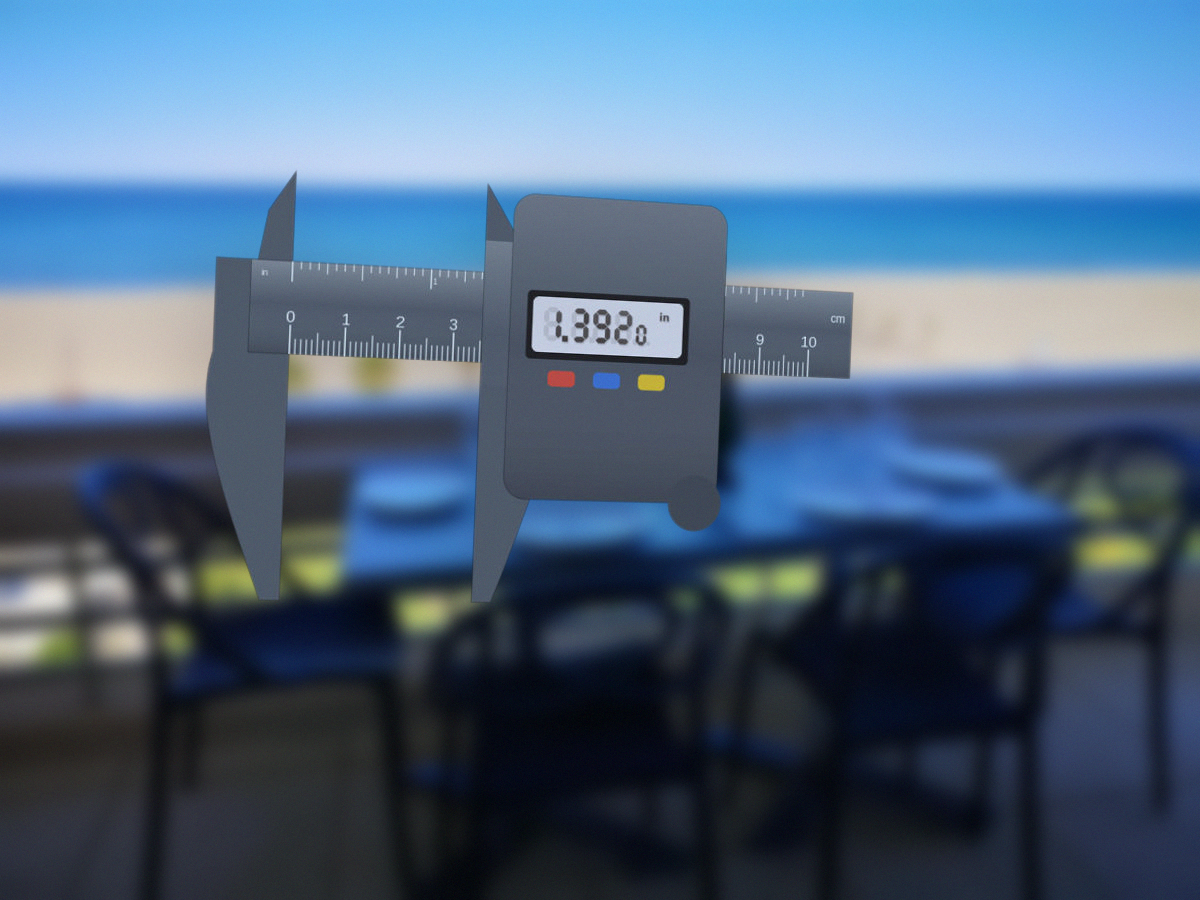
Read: 1.3920 in
